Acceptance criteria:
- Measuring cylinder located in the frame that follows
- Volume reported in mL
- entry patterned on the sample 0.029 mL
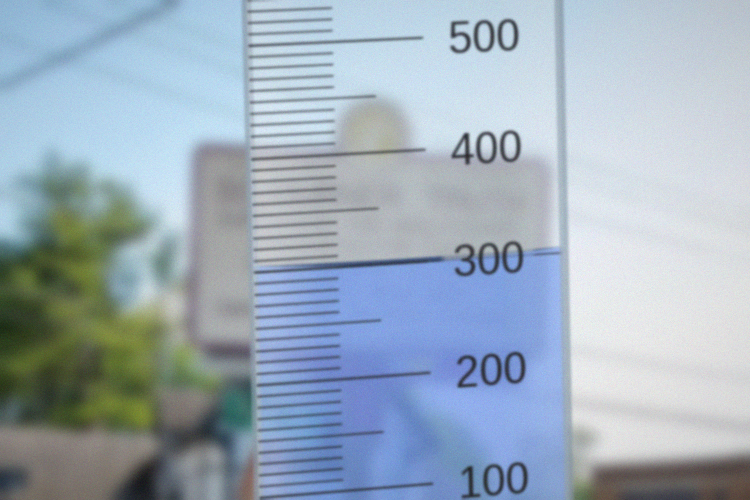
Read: 300 mL
